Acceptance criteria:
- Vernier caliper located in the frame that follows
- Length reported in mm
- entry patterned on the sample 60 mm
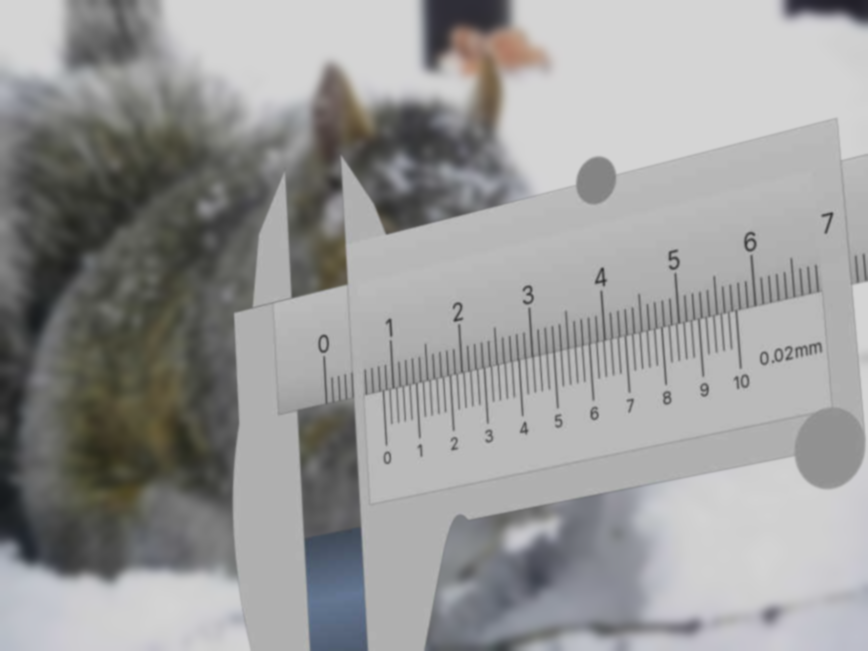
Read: 8.5 mm
